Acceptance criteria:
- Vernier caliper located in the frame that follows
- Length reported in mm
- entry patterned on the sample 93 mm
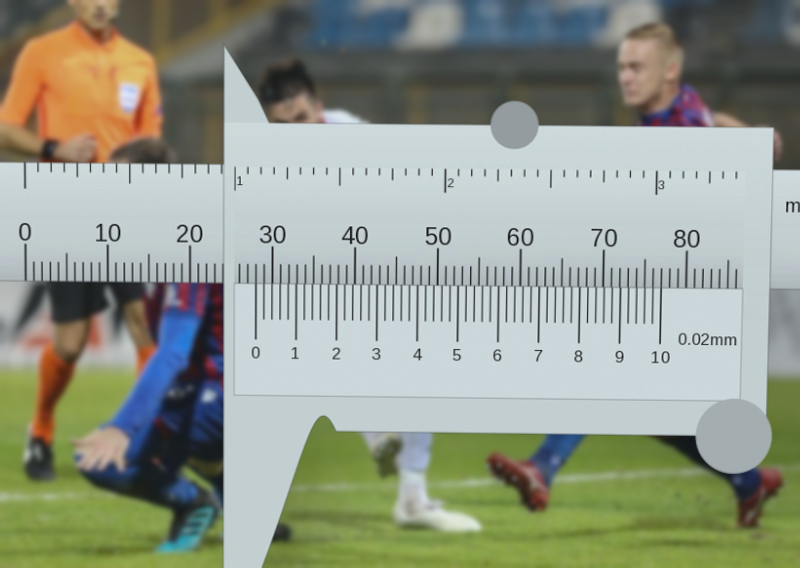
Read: 28.0 mm
